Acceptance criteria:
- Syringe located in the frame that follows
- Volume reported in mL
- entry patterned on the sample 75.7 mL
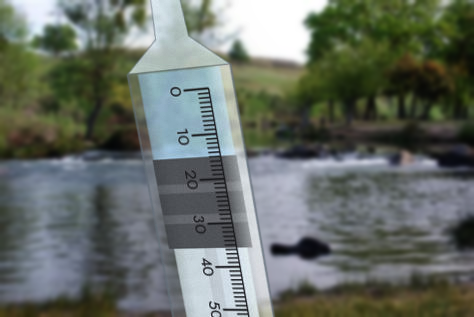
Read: 15 mL
